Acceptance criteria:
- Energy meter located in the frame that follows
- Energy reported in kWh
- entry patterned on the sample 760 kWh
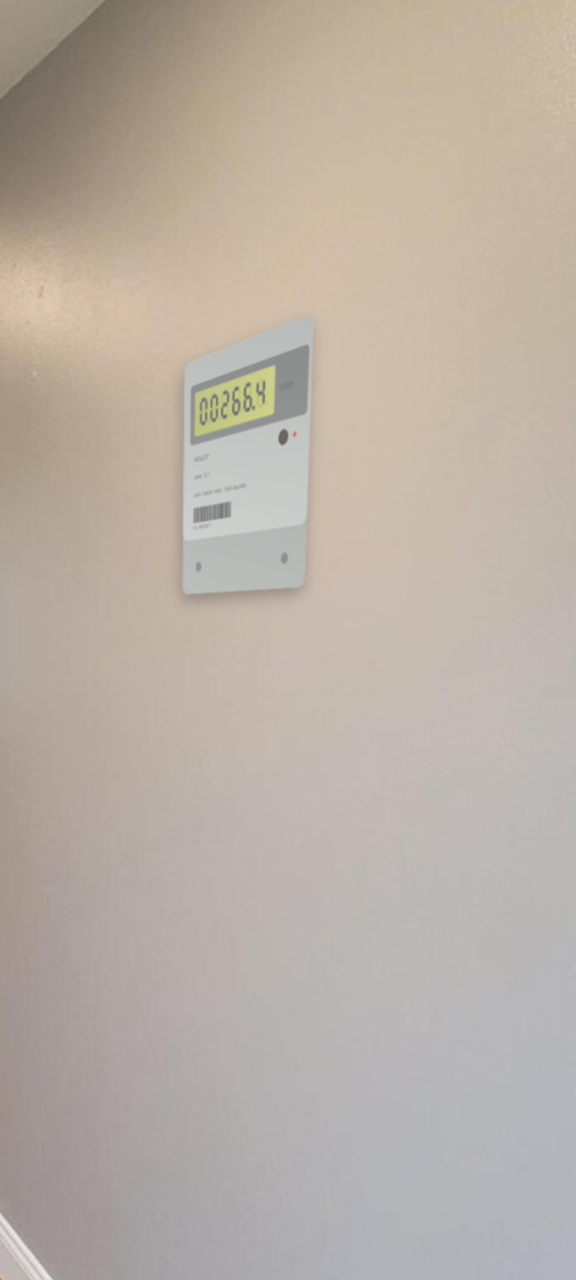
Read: 266.4 kWh
